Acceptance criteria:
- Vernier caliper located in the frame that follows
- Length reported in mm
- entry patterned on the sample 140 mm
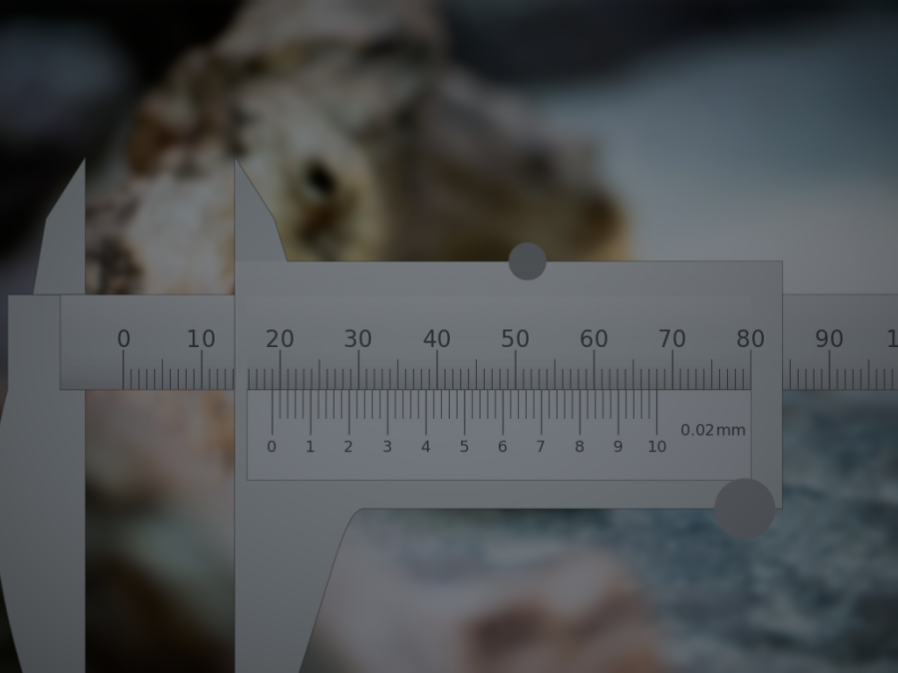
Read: 19.0 mm
